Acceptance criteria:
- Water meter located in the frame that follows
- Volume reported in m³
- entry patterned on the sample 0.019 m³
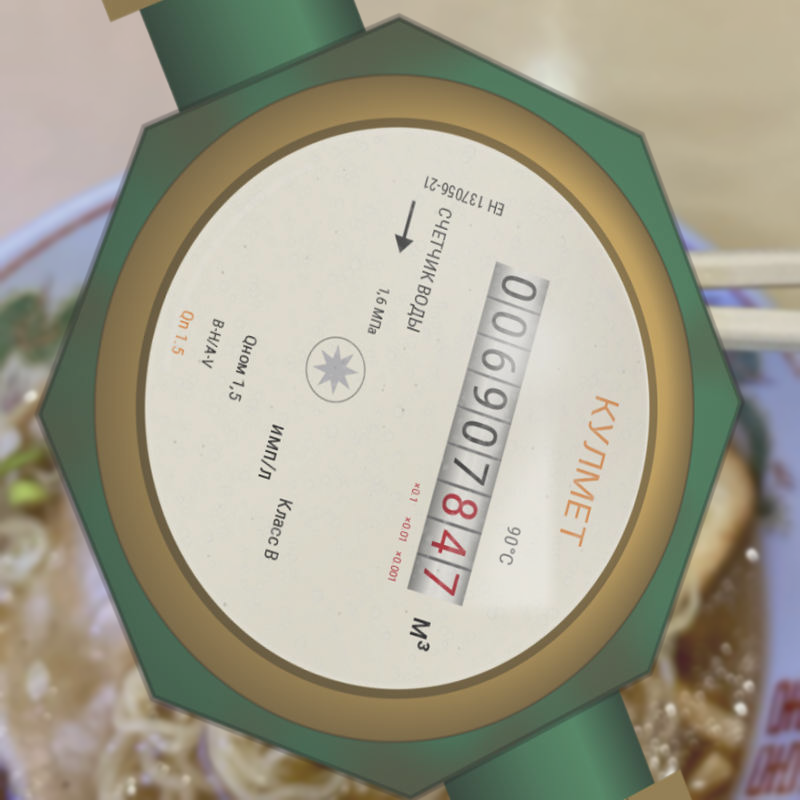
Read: 6907.847 m³
